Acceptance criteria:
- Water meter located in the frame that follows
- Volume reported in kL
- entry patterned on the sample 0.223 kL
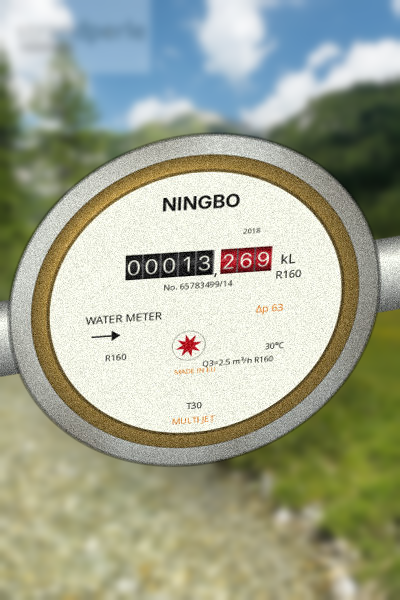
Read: 13.269 kL
